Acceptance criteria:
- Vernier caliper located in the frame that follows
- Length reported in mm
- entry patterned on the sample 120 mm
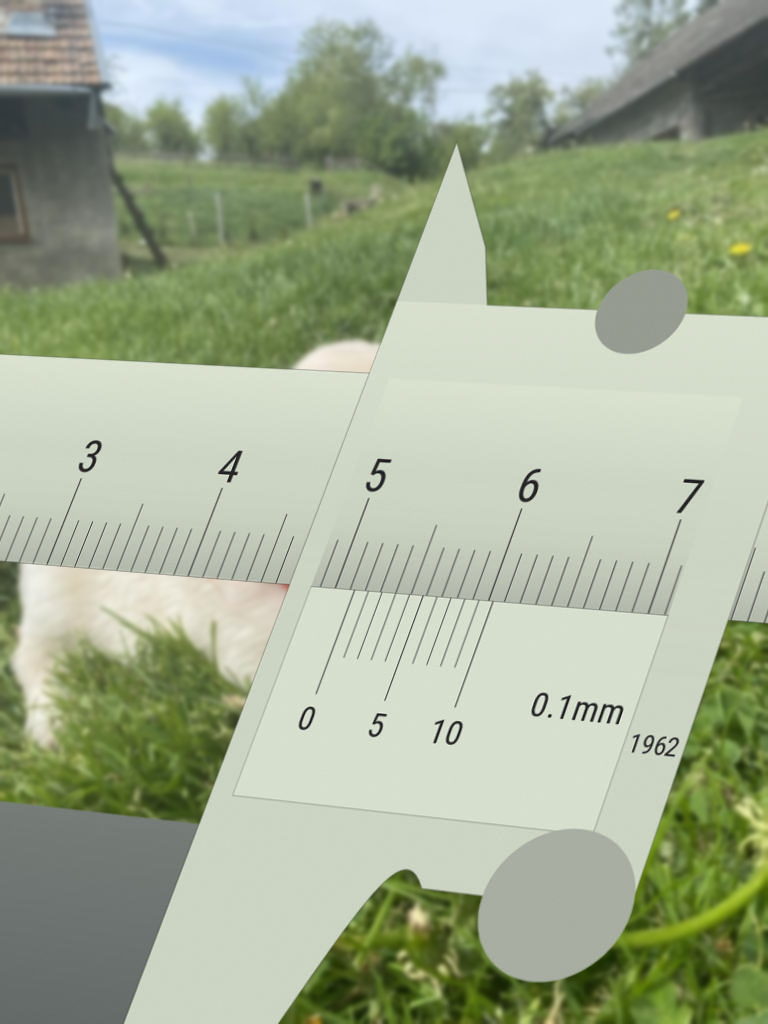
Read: 51.3 mm
